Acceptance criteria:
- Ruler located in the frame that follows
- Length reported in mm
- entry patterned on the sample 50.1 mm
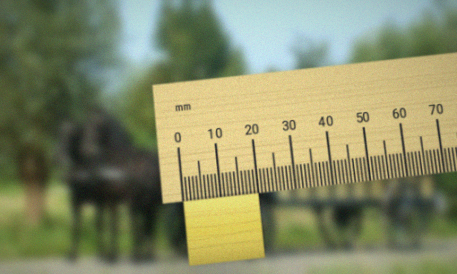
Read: 20 mm
